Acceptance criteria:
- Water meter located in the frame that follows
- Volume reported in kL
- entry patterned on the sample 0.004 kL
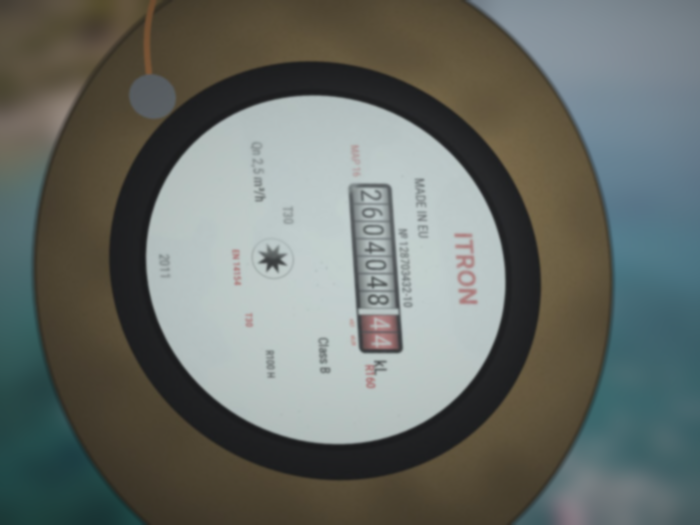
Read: 2604048.44 kL
